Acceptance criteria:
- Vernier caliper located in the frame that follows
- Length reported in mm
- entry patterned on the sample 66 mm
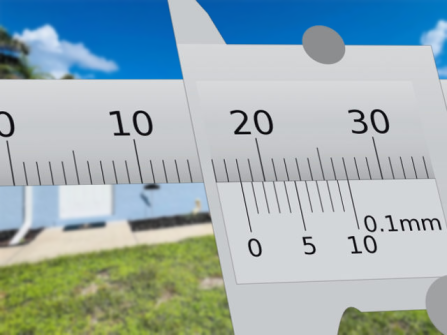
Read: 18.0 mm
